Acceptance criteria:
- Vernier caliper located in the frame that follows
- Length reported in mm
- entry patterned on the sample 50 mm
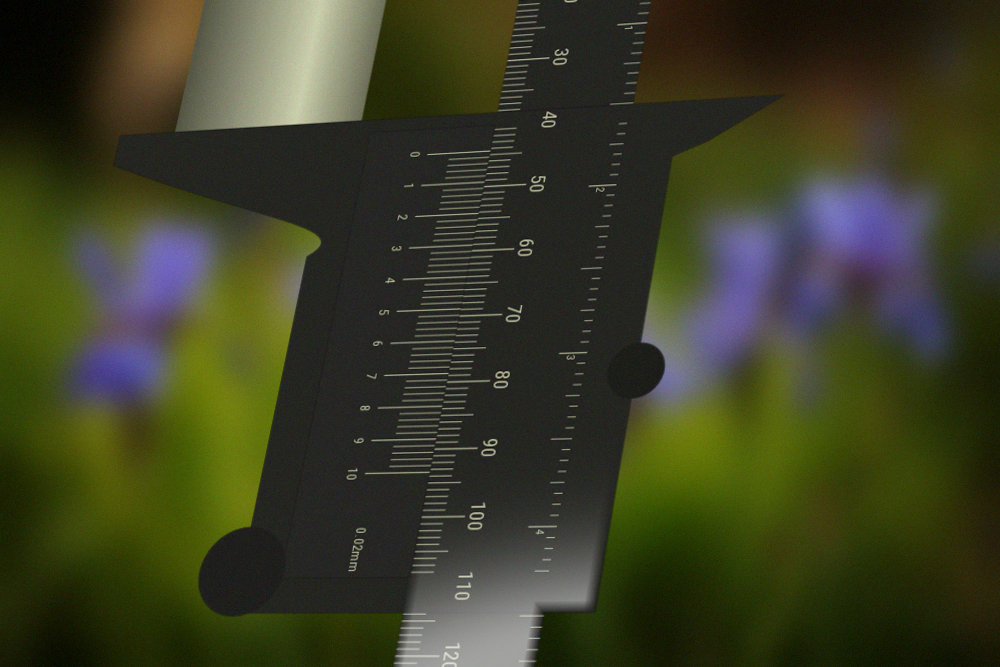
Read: 44.4 mm
